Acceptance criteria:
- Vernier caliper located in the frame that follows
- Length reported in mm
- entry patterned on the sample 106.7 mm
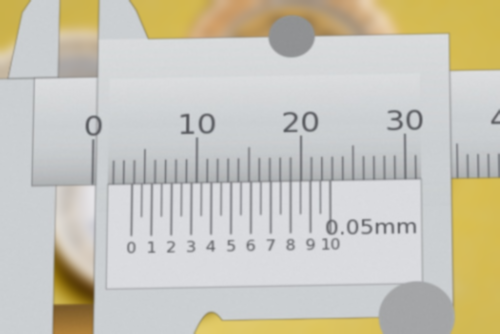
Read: 3.8 mm
